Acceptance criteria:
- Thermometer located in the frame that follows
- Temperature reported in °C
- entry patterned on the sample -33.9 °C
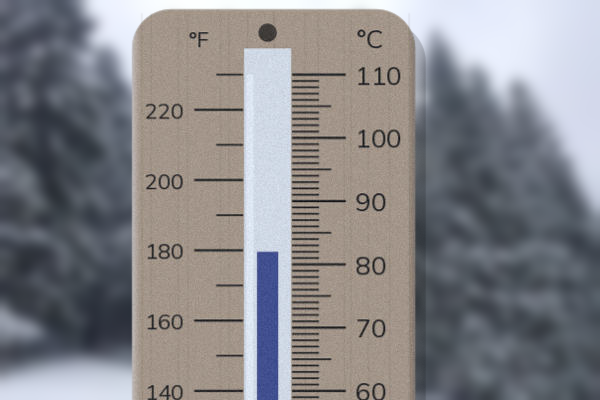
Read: 82 °C
